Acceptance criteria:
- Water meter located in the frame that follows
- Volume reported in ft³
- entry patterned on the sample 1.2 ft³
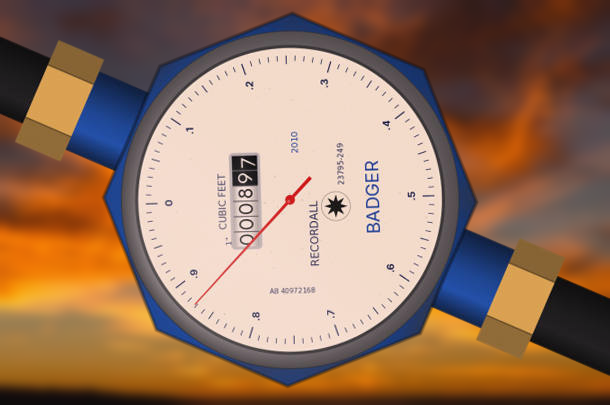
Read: 896.87 ft³
